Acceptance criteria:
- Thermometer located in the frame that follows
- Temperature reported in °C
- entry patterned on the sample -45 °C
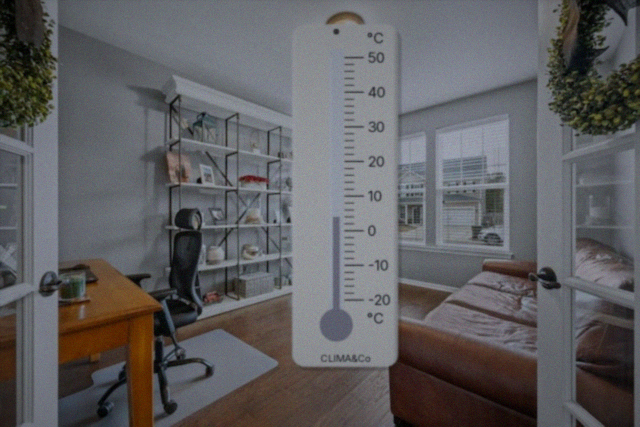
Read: 4 °C
